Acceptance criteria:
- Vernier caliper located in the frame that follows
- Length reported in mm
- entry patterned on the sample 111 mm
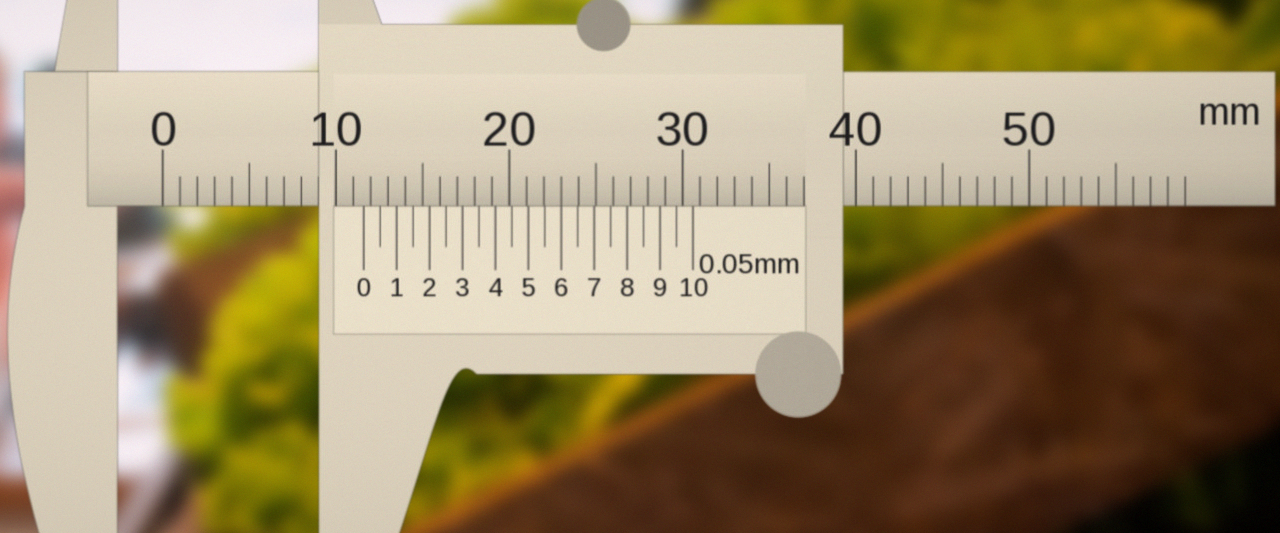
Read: 11.6 mm
